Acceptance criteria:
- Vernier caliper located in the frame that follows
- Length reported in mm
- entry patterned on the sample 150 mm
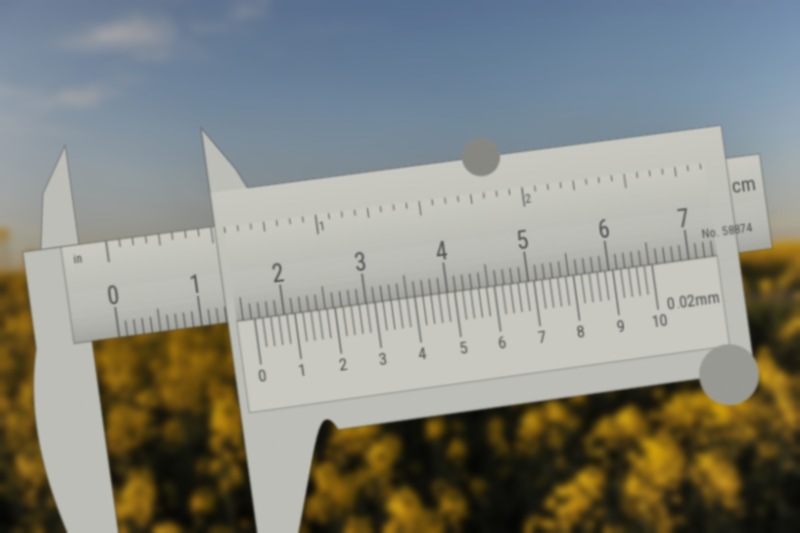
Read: 16.4 mm
